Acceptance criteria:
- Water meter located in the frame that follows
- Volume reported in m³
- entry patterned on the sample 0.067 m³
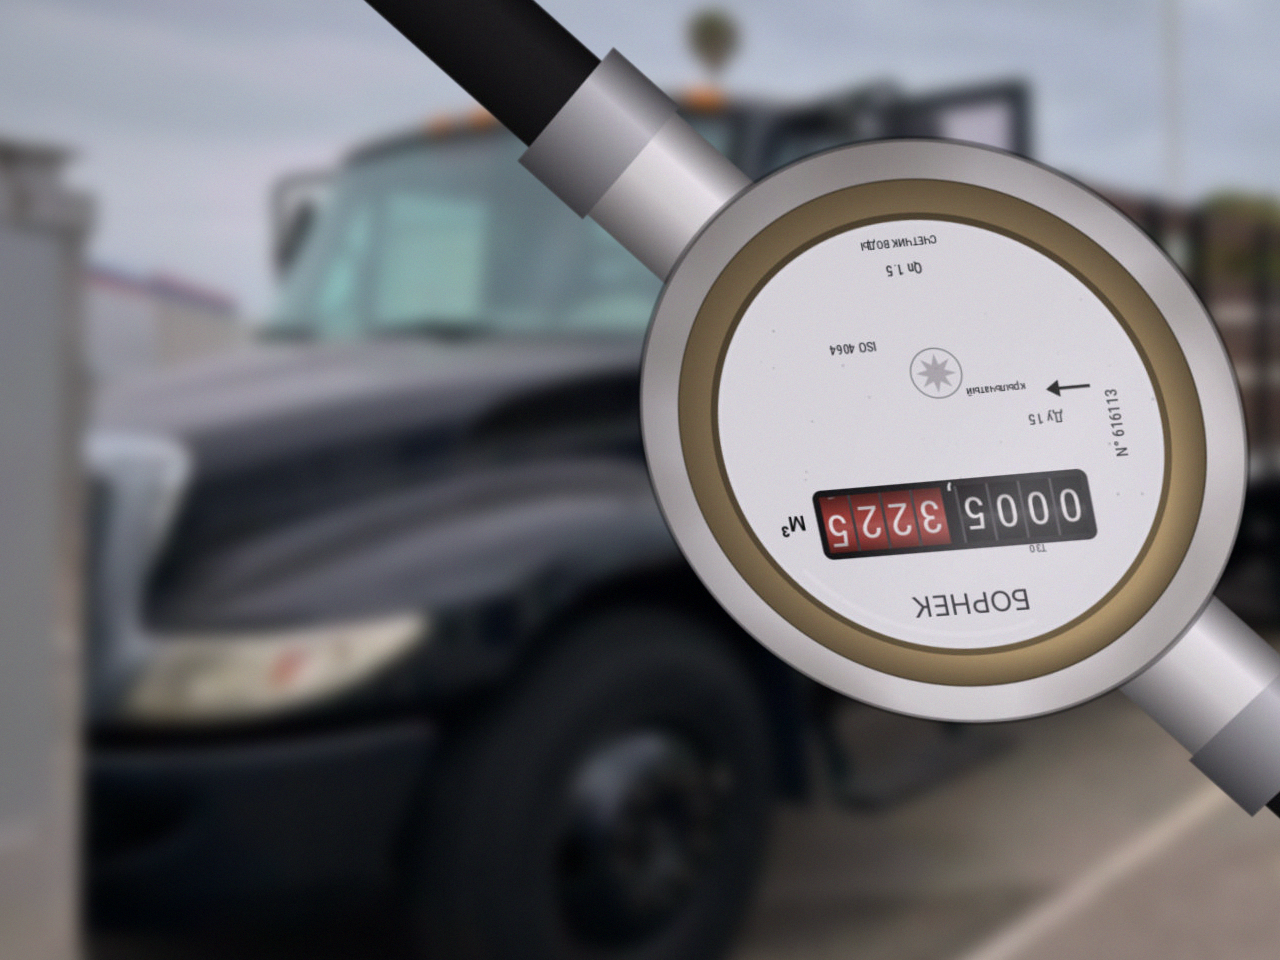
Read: 5.3225 m³
